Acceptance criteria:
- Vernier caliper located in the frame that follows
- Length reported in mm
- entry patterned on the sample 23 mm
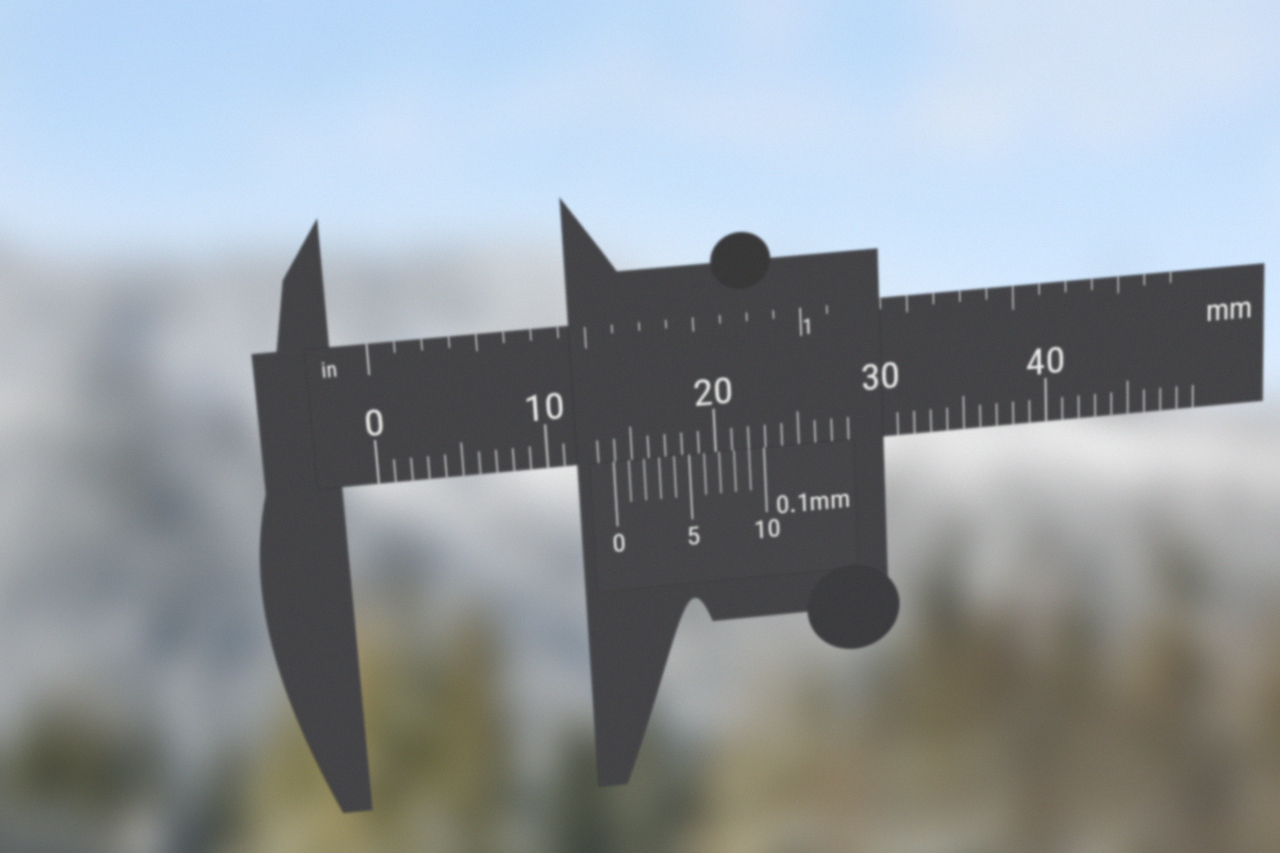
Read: 13.9 mm
